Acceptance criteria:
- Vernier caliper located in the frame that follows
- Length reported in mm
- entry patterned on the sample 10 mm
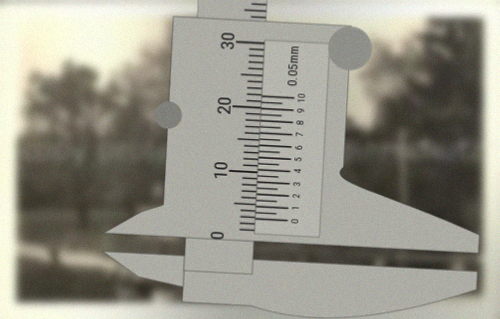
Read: 2.8 mm
